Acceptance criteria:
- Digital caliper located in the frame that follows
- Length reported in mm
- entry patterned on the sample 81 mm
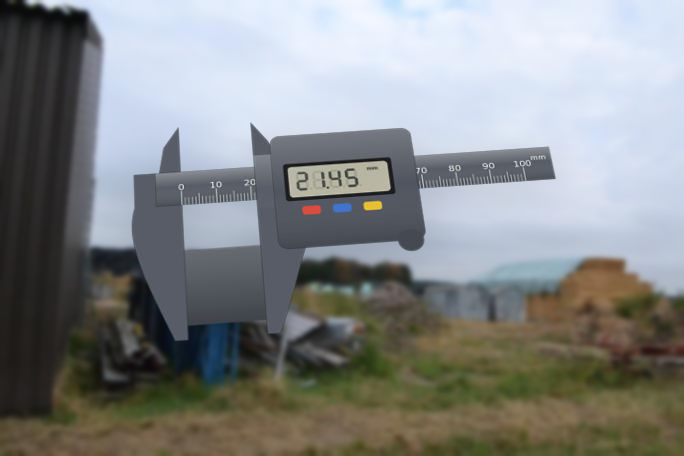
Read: 21.45 mm
